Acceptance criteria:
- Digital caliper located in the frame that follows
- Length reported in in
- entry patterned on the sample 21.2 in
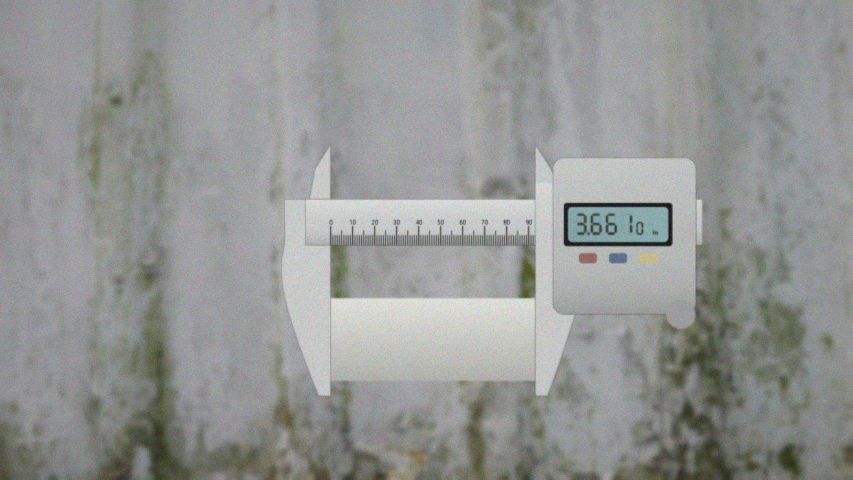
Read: 3.6610 in
